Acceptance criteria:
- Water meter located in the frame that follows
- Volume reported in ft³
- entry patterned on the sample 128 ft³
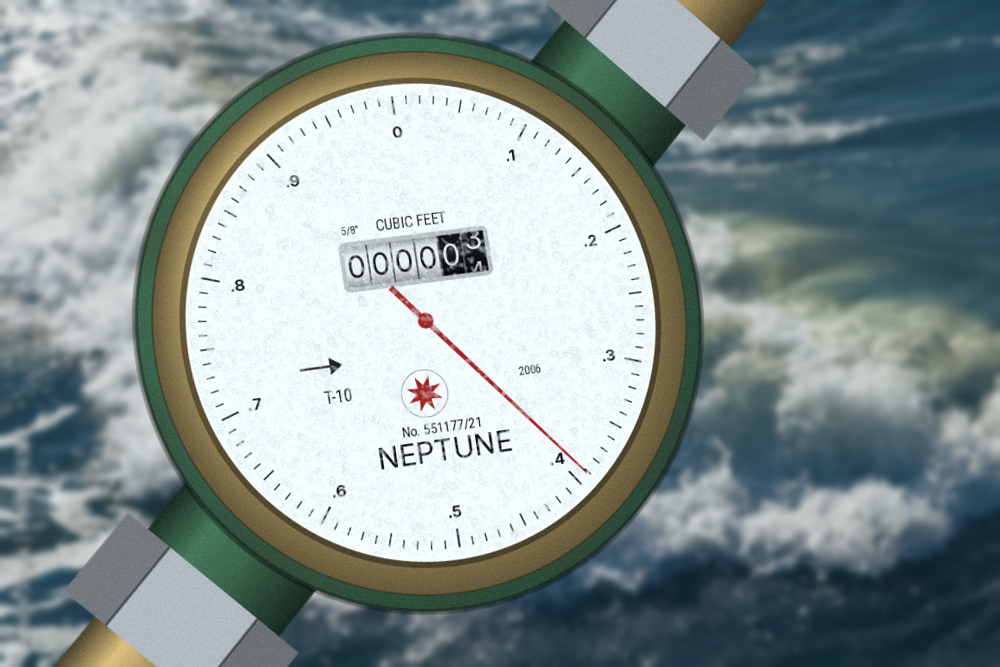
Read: 3.39 ft³
